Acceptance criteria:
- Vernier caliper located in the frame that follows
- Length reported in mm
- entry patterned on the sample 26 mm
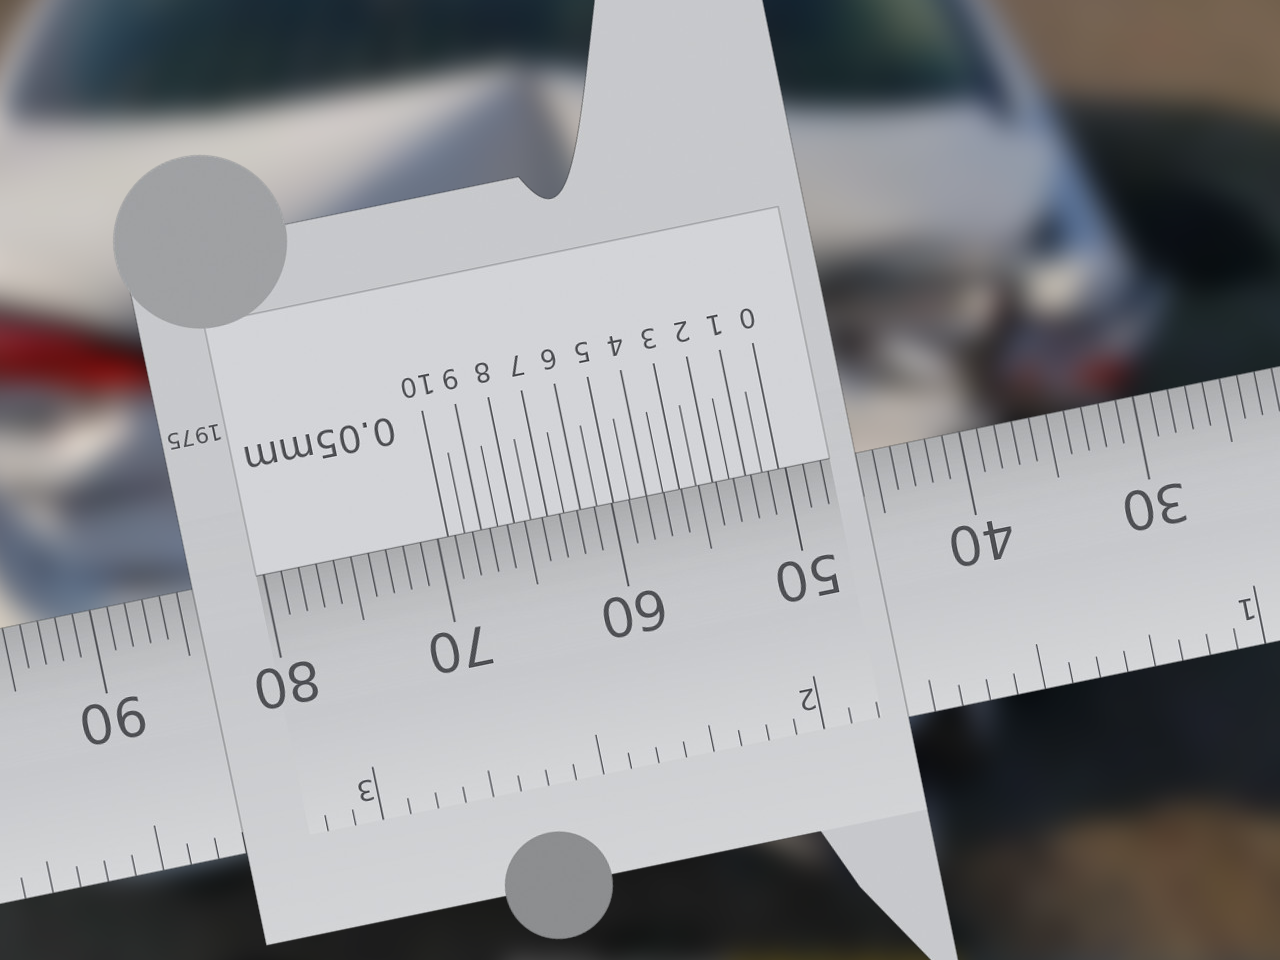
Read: 50.4 mm
